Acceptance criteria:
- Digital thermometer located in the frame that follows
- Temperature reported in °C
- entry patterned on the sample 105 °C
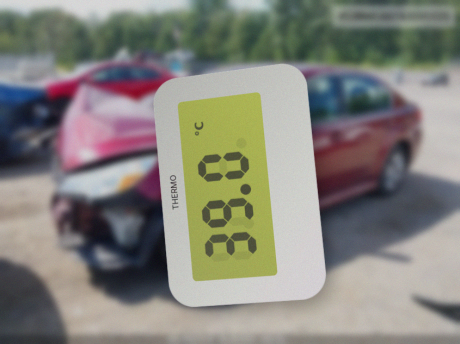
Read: 39.0 °C
